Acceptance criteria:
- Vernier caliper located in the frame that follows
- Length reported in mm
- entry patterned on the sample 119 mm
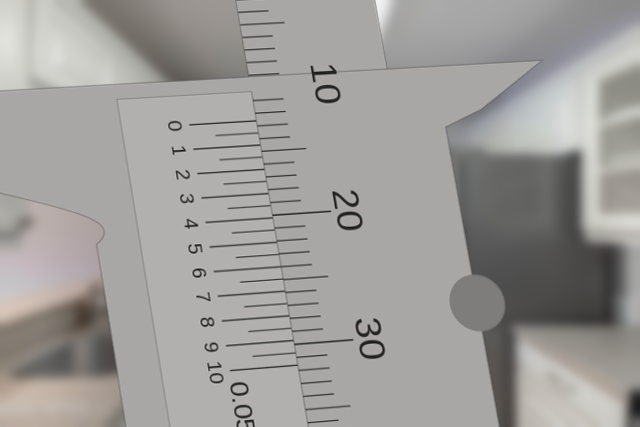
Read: 12.6 mm
